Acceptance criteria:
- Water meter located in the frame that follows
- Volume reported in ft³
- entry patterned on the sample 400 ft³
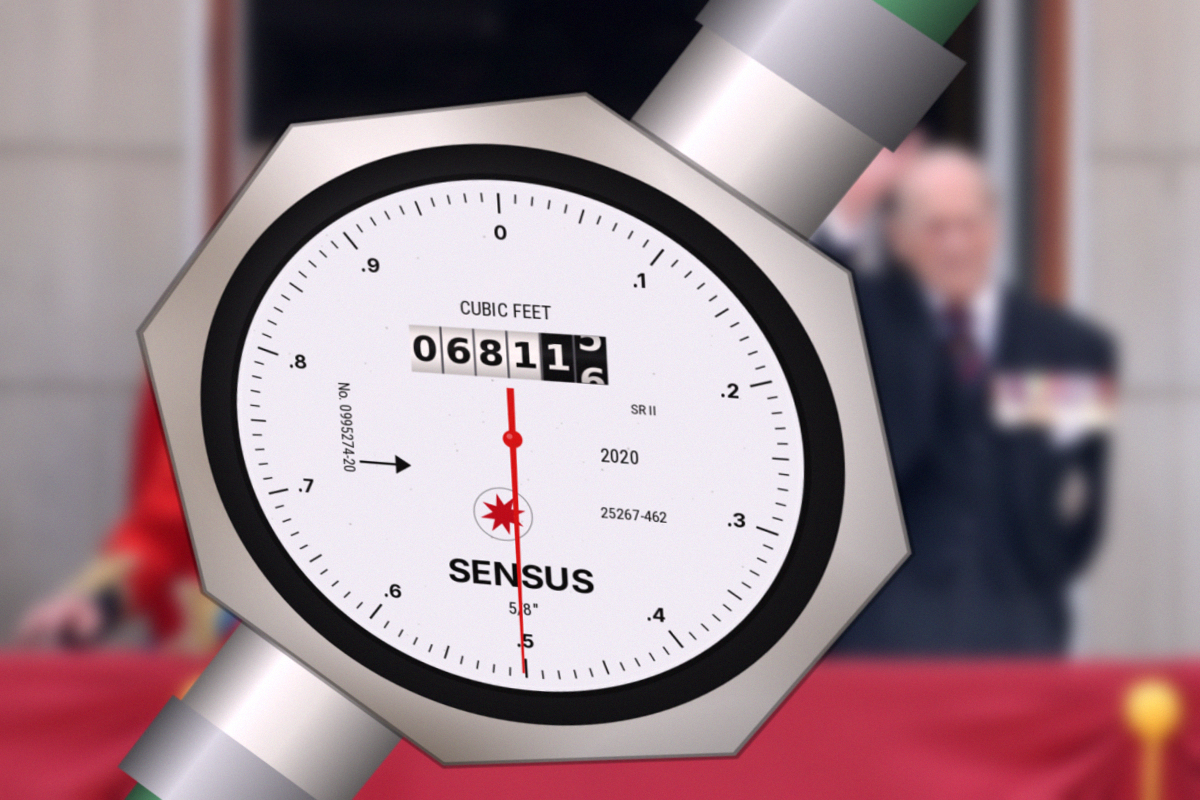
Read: 68115.50 ft³
